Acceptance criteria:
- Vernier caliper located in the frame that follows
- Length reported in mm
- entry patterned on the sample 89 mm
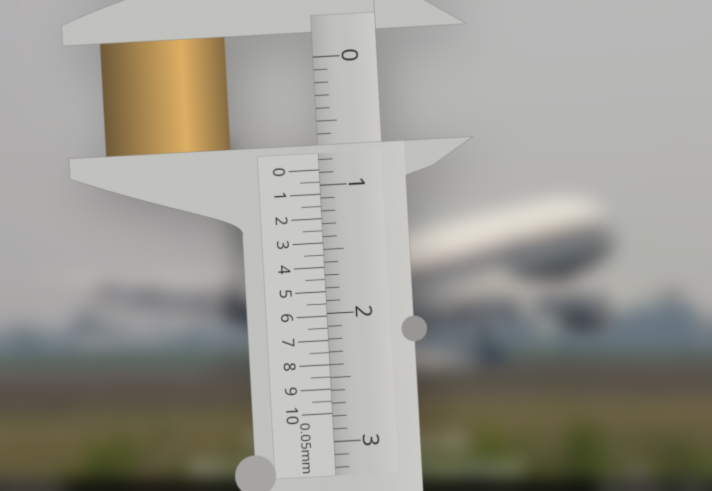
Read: 8.8 mm
